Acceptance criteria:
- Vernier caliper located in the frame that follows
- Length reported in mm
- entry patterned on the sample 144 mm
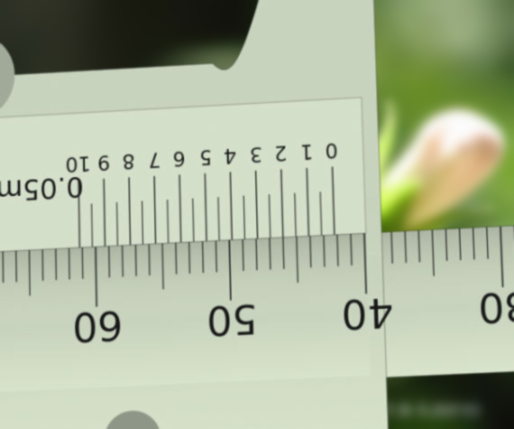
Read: 42.2 mm
